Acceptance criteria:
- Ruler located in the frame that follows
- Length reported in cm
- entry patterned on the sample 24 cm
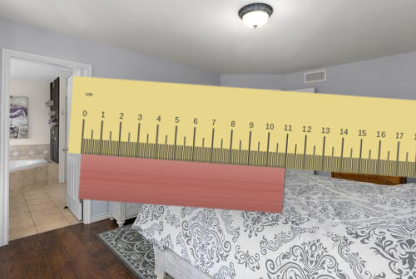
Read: 11 cm
